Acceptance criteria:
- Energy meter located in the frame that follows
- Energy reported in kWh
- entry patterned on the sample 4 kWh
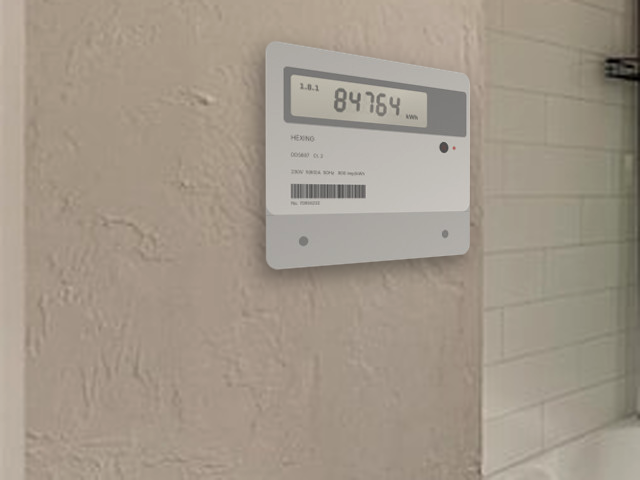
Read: 84764 kWh
